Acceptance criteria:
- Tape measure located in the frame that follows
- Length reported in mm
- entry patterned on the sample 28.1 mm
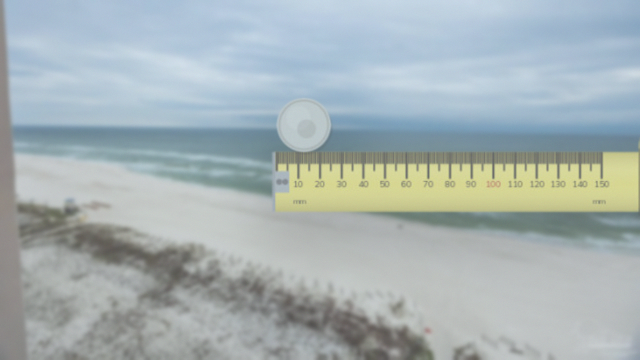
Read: 25 mm
